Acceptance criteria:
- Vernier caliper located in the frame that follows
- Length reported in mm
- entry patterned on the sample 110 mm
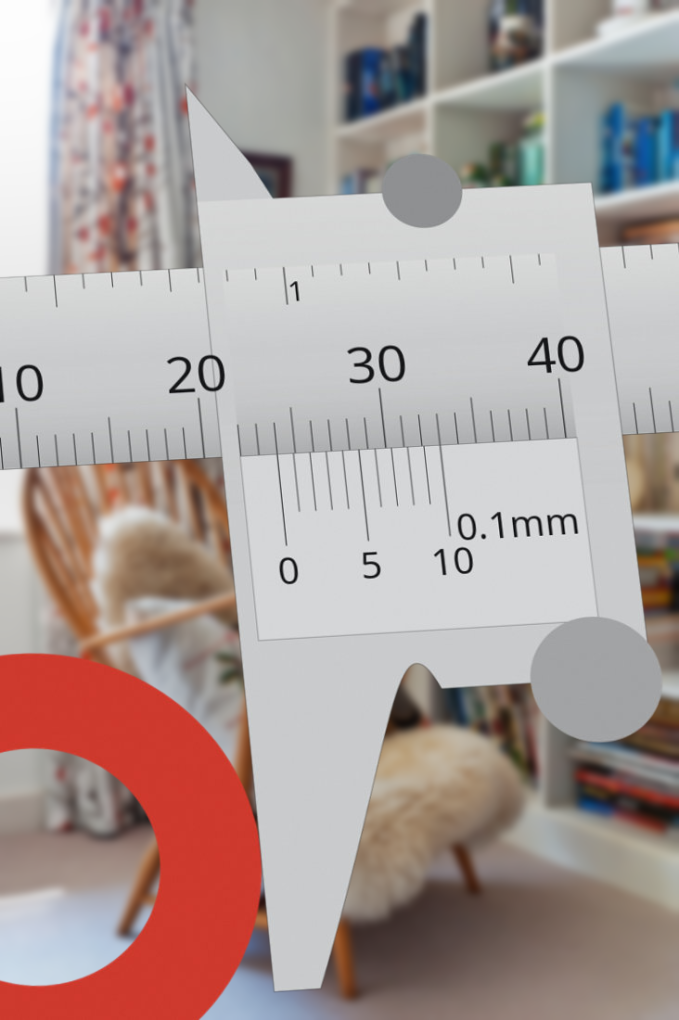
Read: 24.0 mm
